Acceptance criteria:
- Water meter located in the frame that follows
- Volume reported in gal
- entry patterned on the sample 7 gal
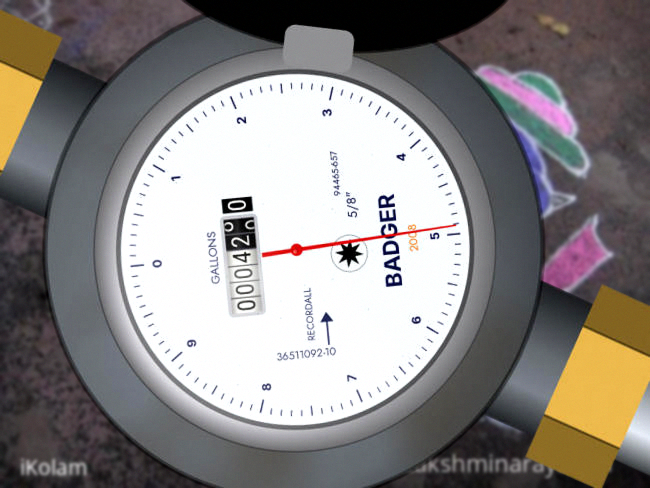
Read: 4284.9 gal
